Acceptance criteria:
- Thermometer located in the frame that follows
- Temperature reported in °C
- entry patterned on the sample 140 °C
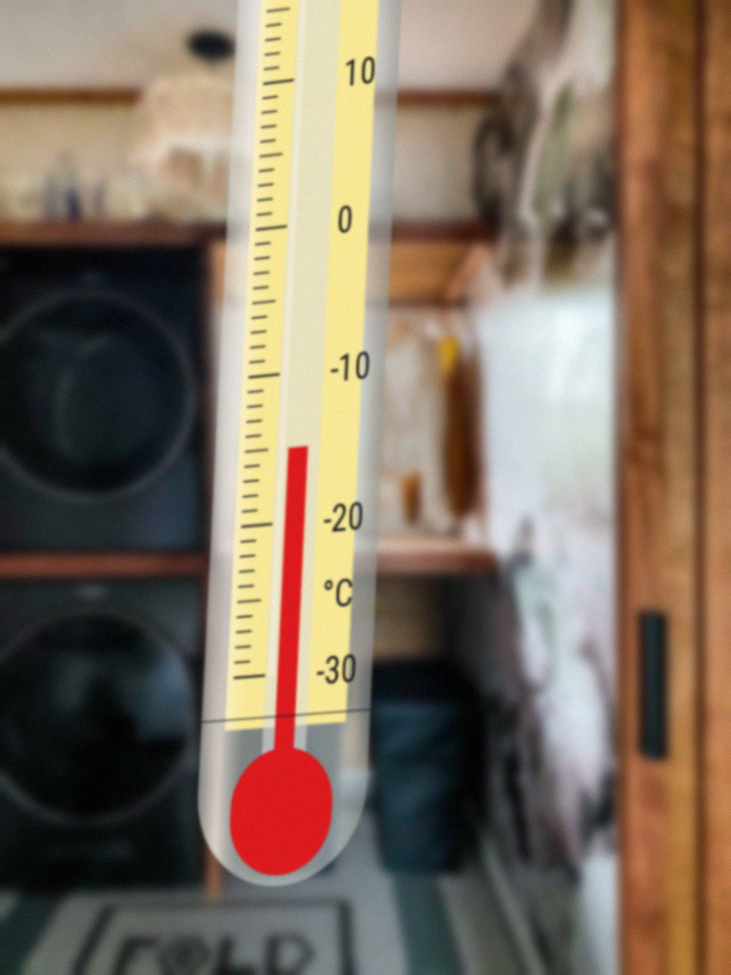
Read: -15 °C
